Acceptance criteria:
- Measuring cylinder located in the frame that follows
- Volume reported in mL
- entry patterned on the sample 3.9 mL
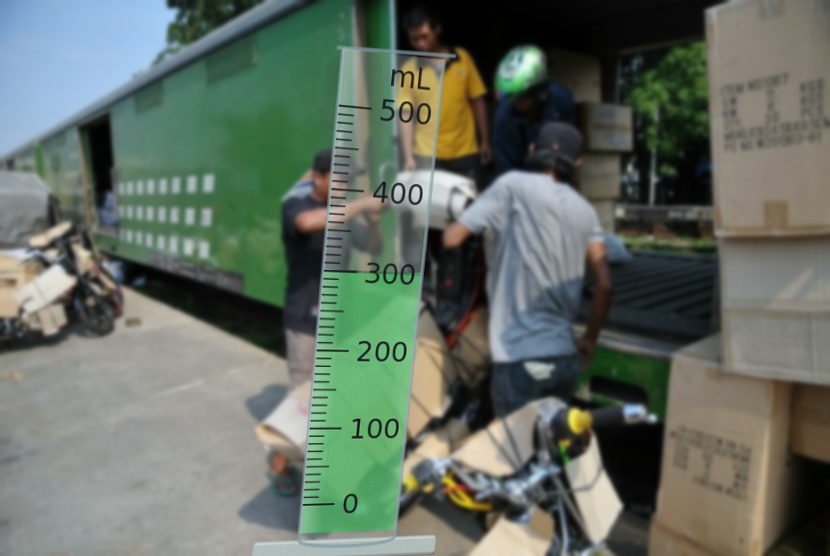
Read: 300 mL
